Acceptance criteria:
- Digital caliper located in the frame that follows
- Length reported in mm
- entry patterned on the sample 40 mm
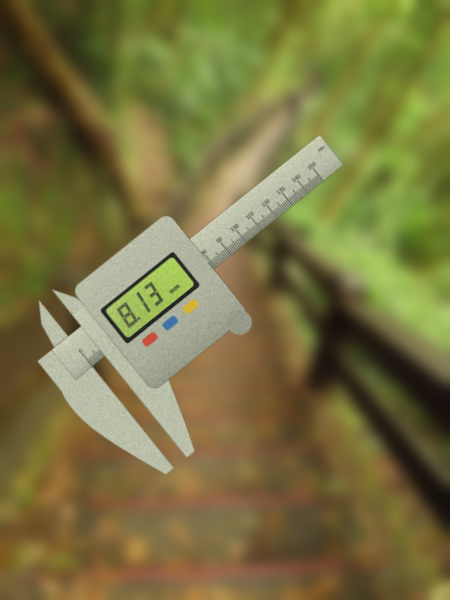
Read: 8.13 mm
